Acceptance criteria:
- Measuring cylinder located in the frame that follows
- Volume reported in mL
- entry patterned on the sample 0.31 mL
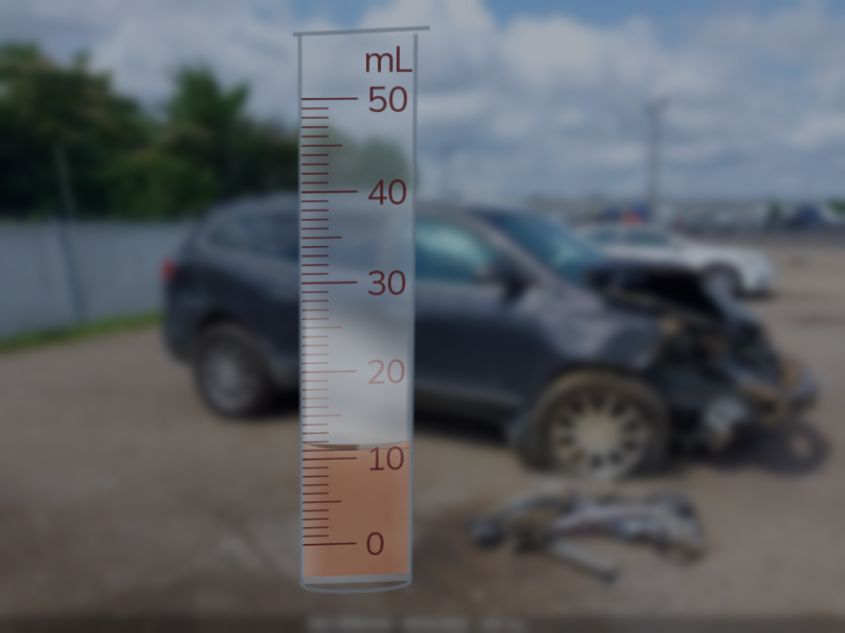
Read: 11 mL
